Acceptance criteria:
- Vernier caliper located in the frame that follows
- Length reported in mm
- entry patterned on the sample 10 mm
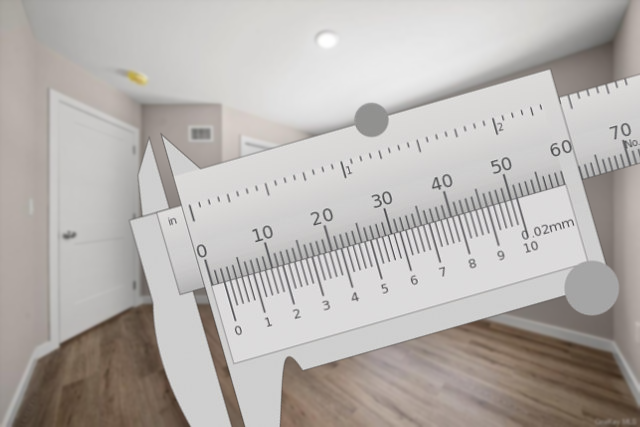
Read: 2.0 mm
